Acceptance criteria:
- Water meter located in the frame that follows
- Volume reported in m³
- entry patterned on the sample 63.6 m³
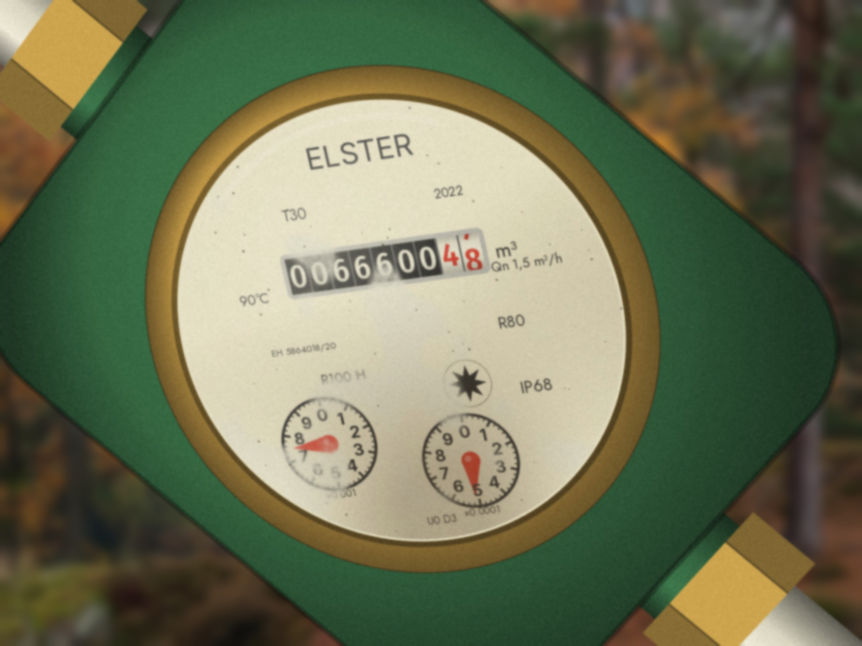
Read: 66600.4775 m³
